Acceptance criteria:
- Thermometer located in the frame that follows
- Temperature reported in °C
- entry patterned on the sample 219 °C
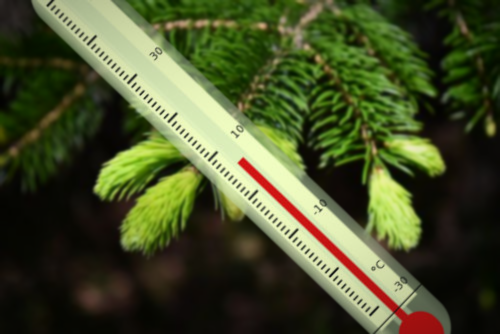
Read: 6 °C
